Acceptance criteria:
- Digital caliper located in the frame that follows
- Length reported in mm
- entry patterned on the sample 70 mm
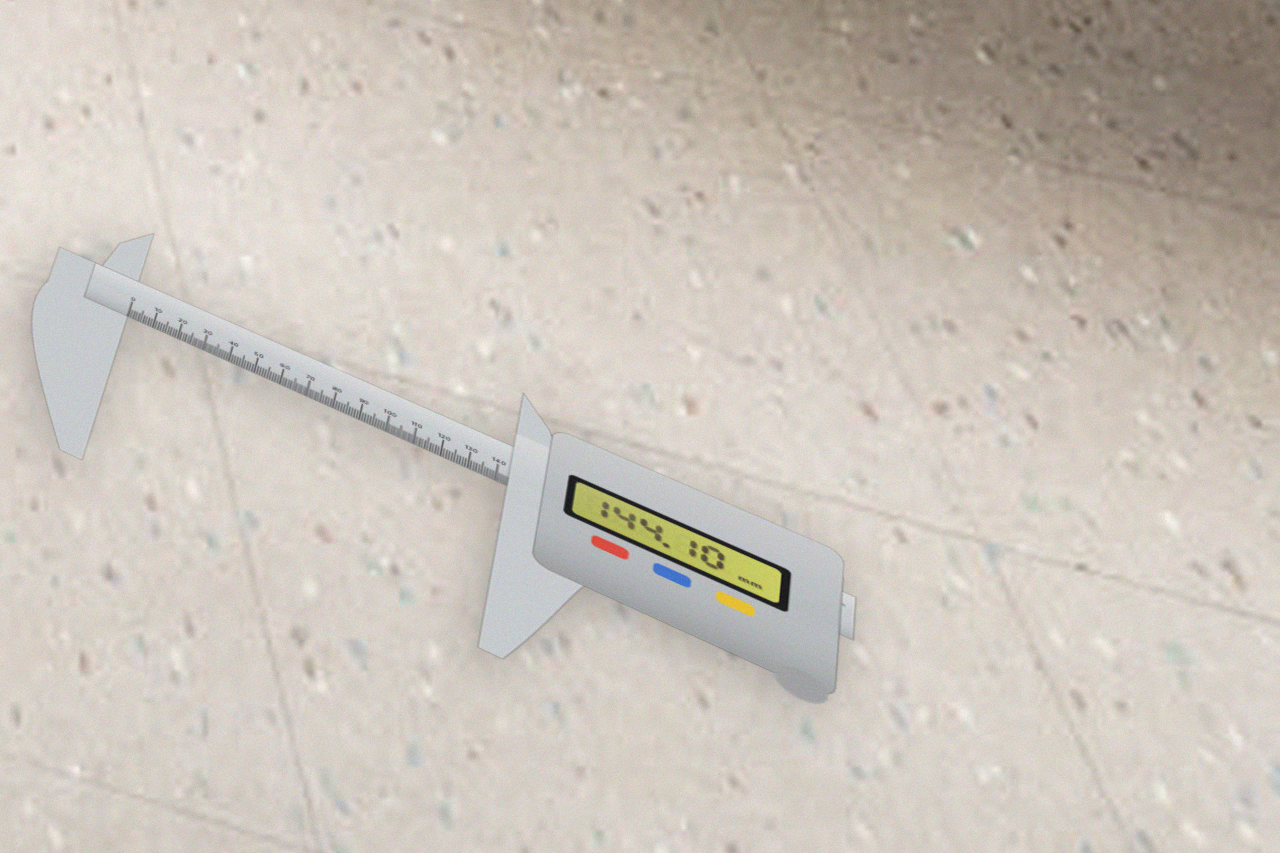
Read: 144.10 mm
